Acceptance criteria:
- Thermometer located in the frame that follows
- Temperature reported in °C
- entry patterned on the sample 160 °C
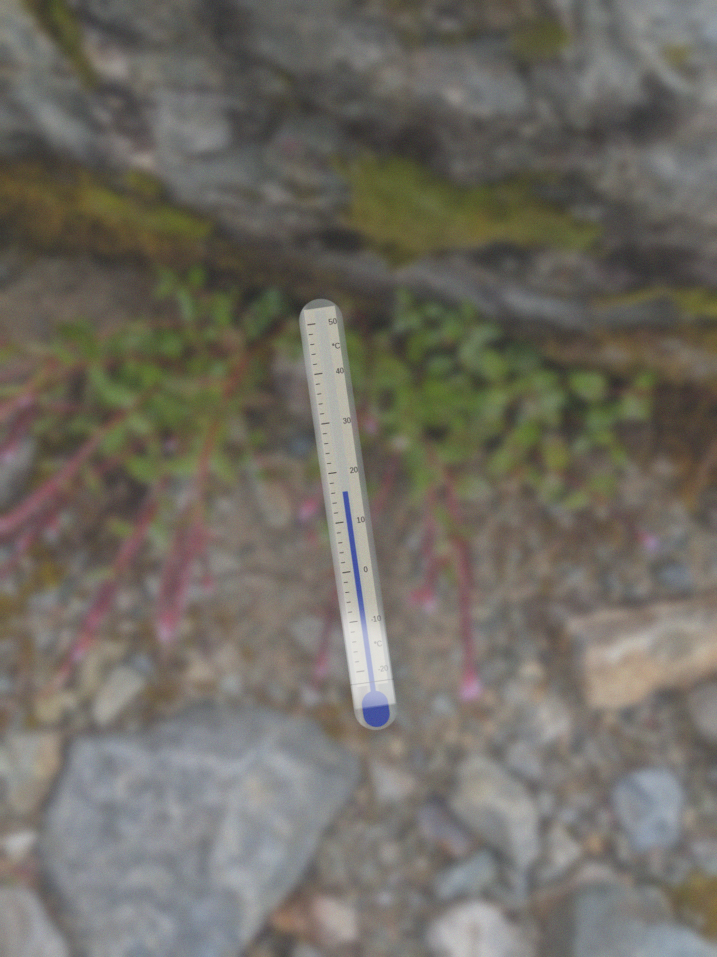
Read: 16 °C
